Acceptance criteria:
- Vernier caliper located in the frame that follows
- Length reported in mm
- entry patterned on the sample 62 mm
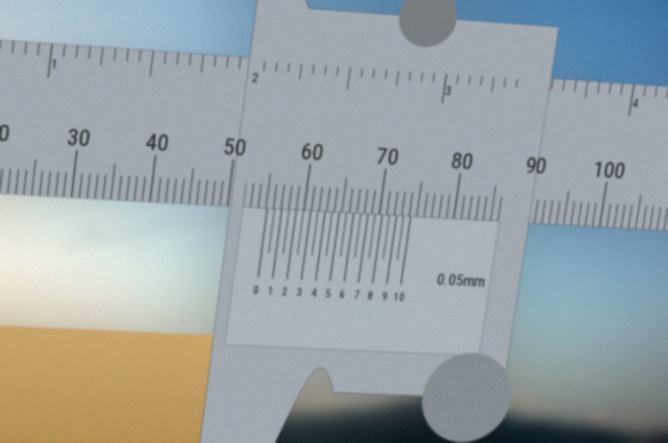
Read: 55.2 mm
